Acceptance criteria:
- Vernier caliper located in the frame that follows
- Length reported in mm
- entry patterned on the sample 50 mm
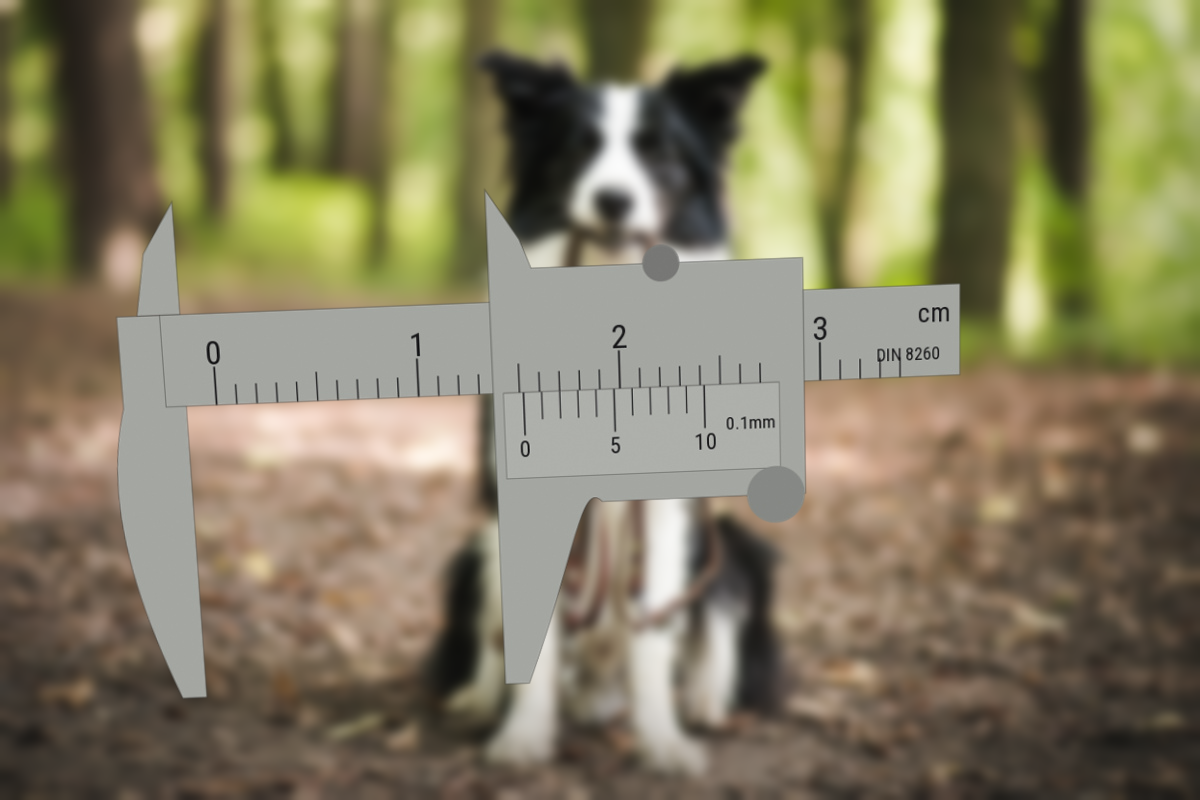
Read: 15.2 mm
